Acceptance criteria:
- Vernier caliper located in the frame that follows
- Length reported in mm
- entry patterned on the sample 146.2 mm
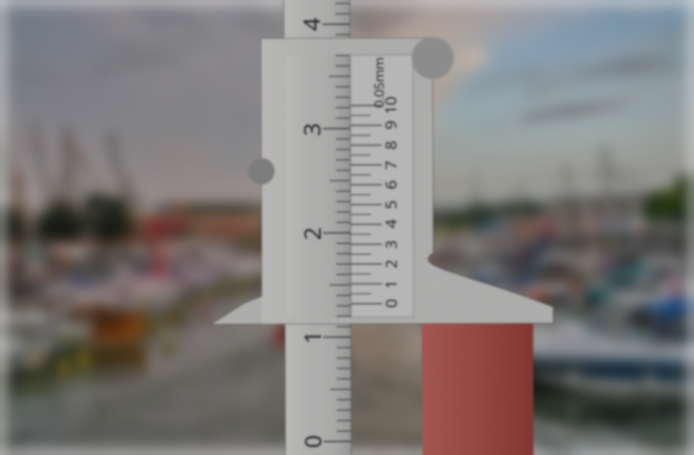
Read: 13.2 mm
